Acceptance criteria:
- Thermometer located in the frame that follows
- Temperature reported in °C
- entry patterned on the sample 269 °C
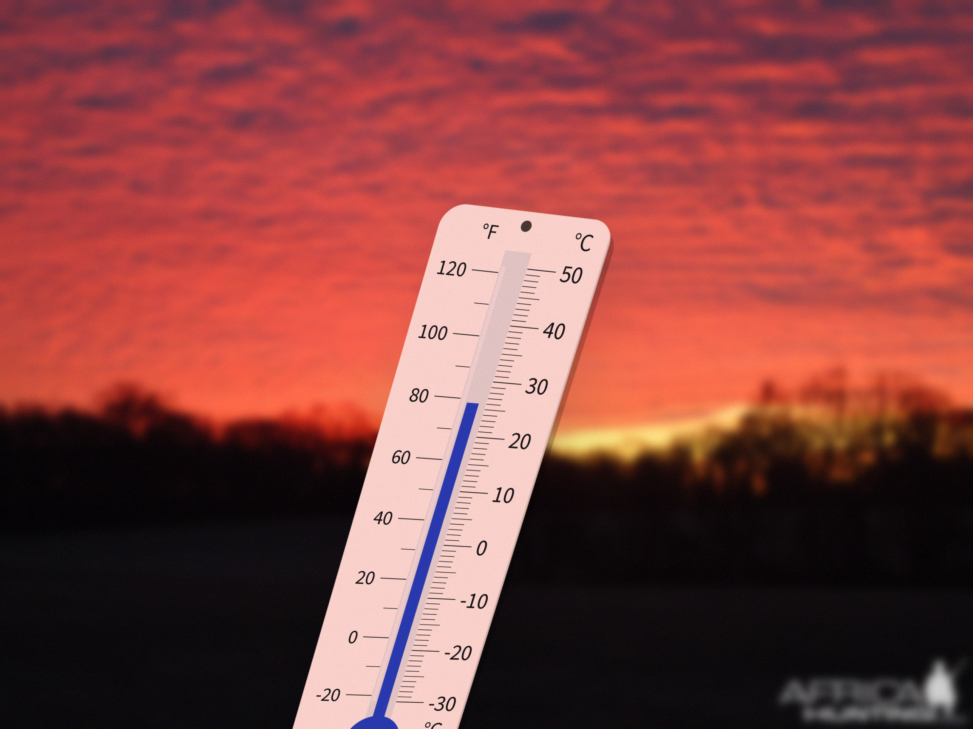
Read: 26 °C
